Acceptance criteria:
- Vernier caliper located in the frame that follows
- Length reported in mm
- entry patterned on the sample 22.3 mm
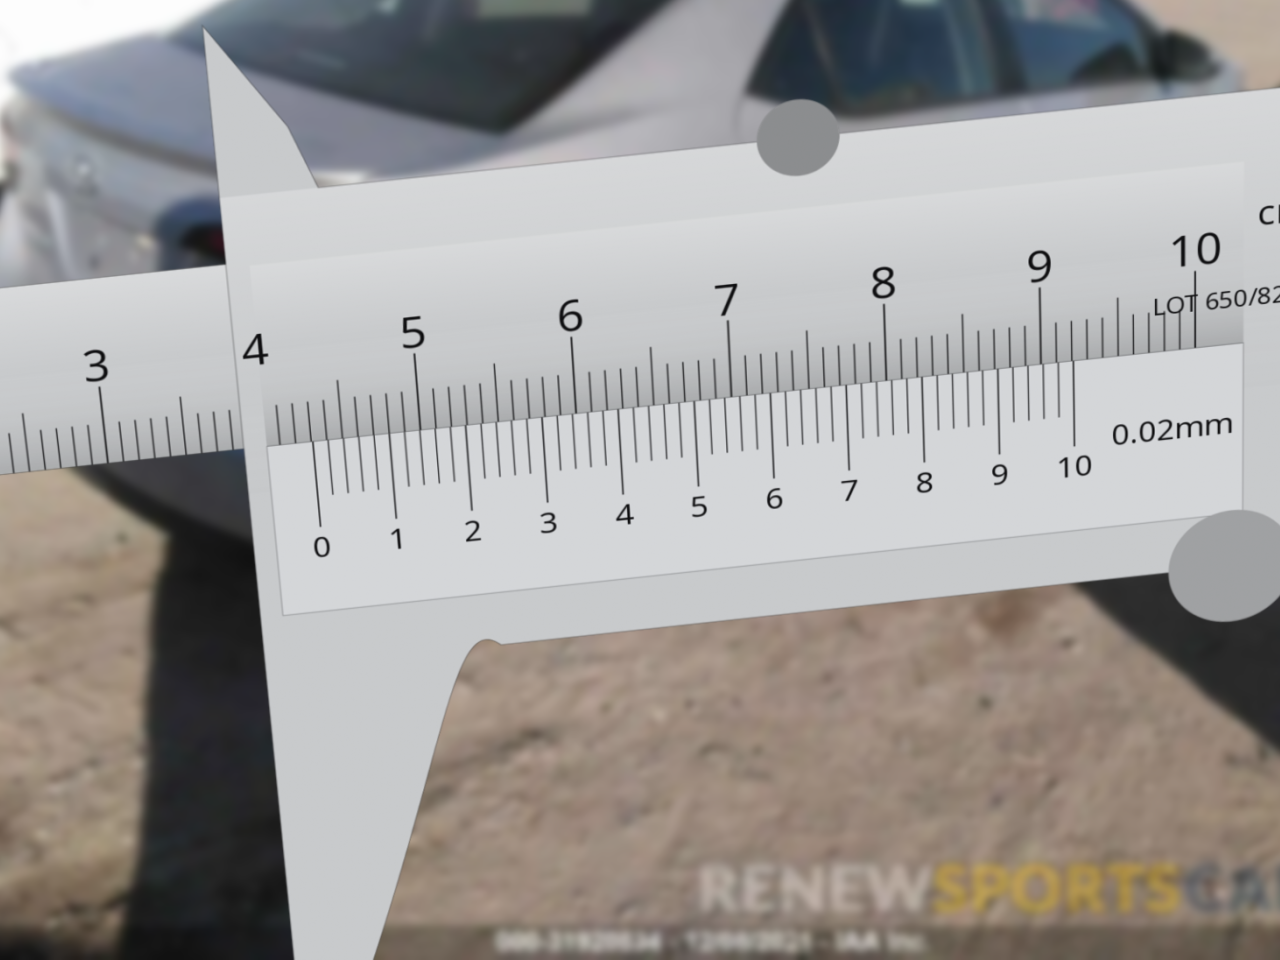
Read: 43.1 mm
